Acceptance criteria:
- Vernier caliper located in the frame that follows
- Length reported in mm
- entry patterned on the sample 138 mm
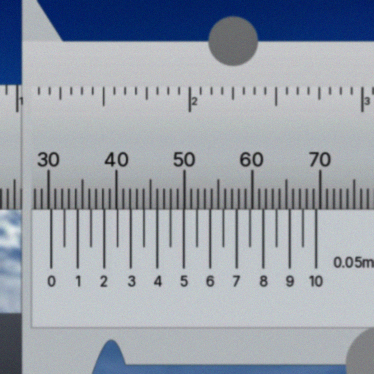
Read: 30.4 mm
